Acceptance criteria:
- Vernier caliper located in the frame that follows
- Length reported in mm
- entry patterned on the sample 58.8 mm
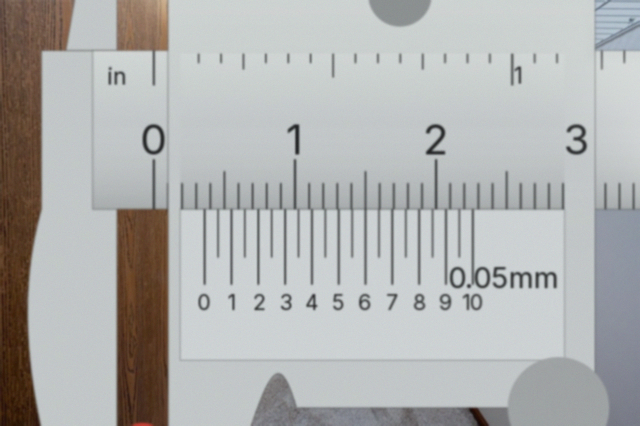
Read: 3.6 mm
